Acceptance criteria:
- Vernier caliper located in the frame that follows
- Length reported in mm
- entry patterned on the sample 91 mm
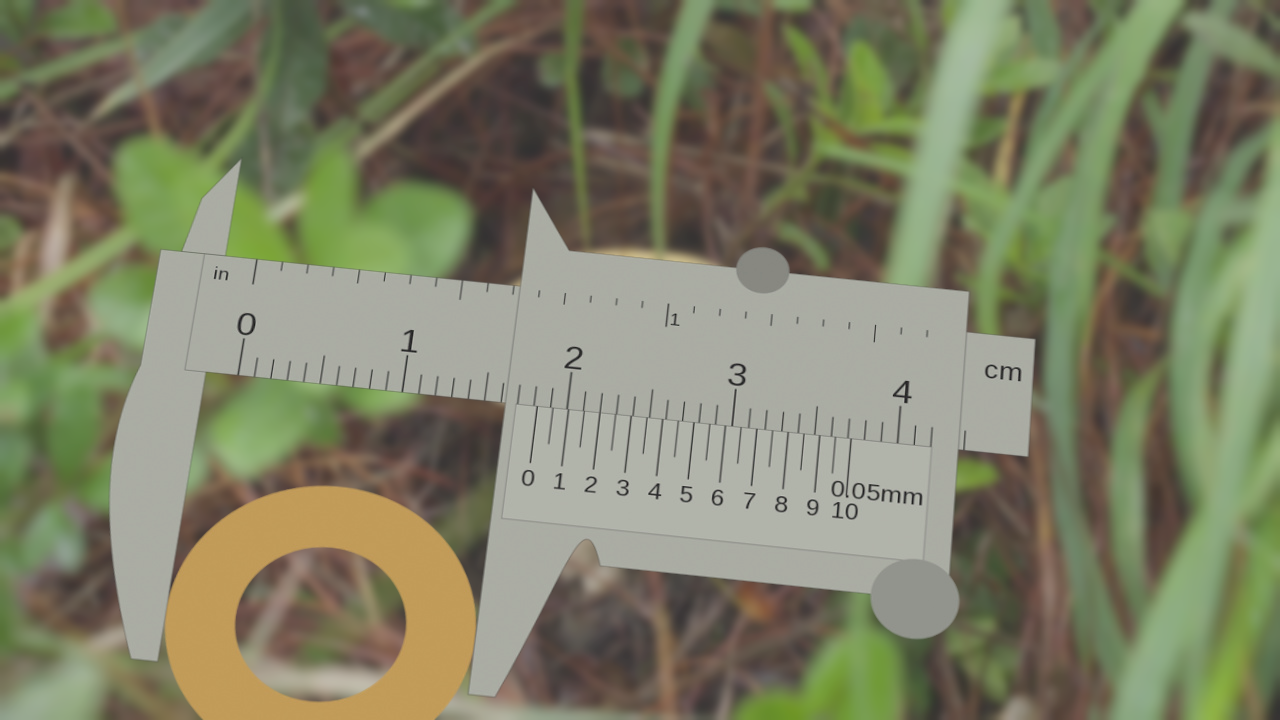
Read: 18.2 mm
